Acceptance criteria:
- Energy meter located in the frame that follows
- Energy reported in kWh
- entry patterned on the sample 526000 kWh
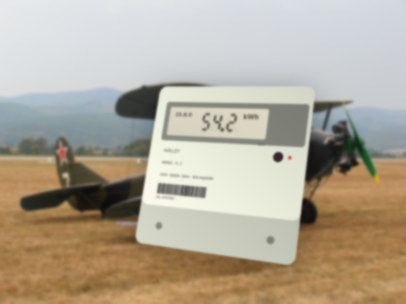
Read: 54.2 kWh
